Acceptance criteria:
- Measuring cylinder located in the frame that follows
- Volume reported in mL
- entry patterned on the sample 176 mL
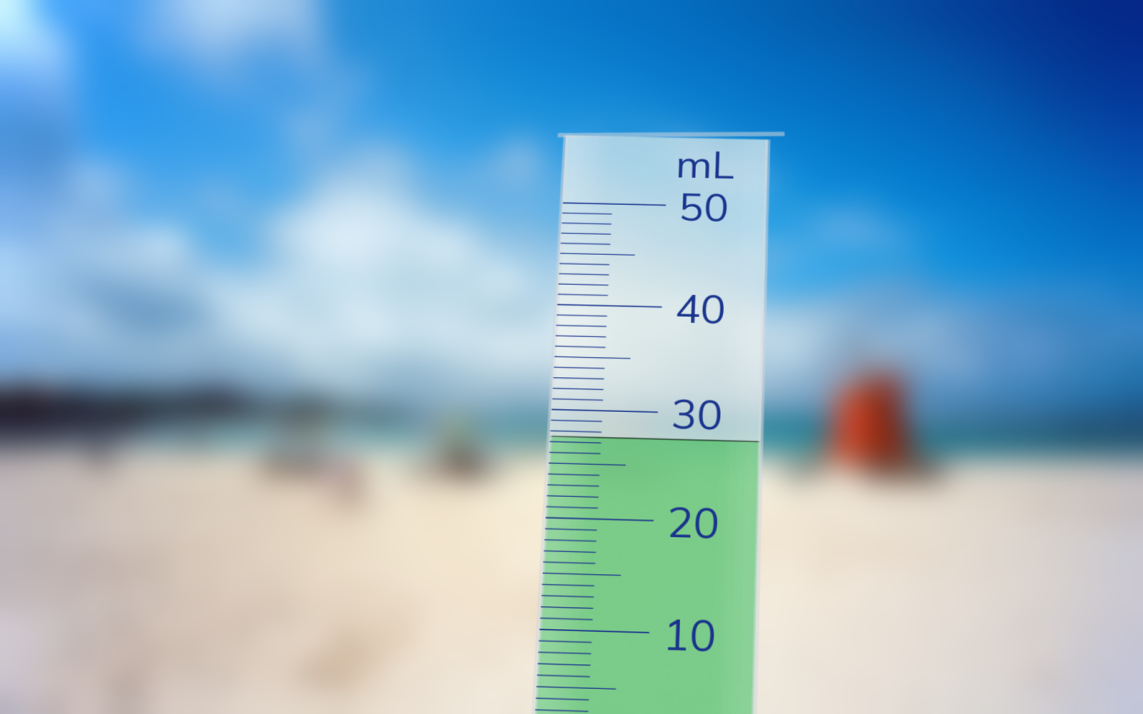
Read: 27.5 mL
